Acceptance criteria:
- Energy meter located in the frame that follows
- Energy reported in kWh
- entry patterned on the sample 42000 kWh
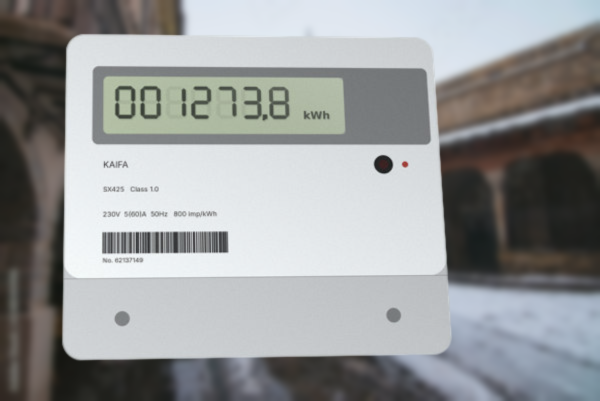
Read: 1273.8 kWh
